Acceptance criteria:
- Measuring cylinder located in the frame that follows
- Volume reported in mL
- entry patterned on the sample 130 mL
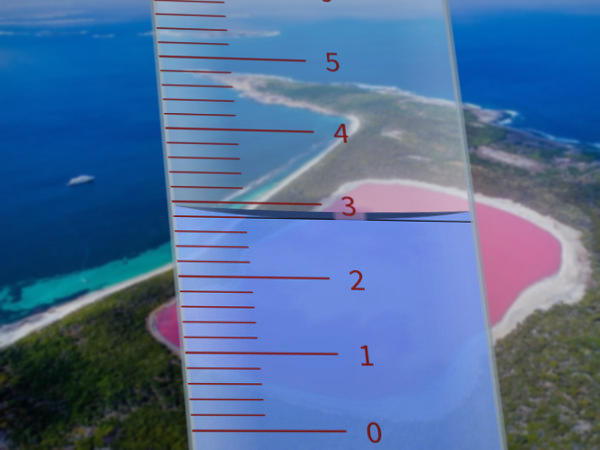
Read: 2.8 mL
